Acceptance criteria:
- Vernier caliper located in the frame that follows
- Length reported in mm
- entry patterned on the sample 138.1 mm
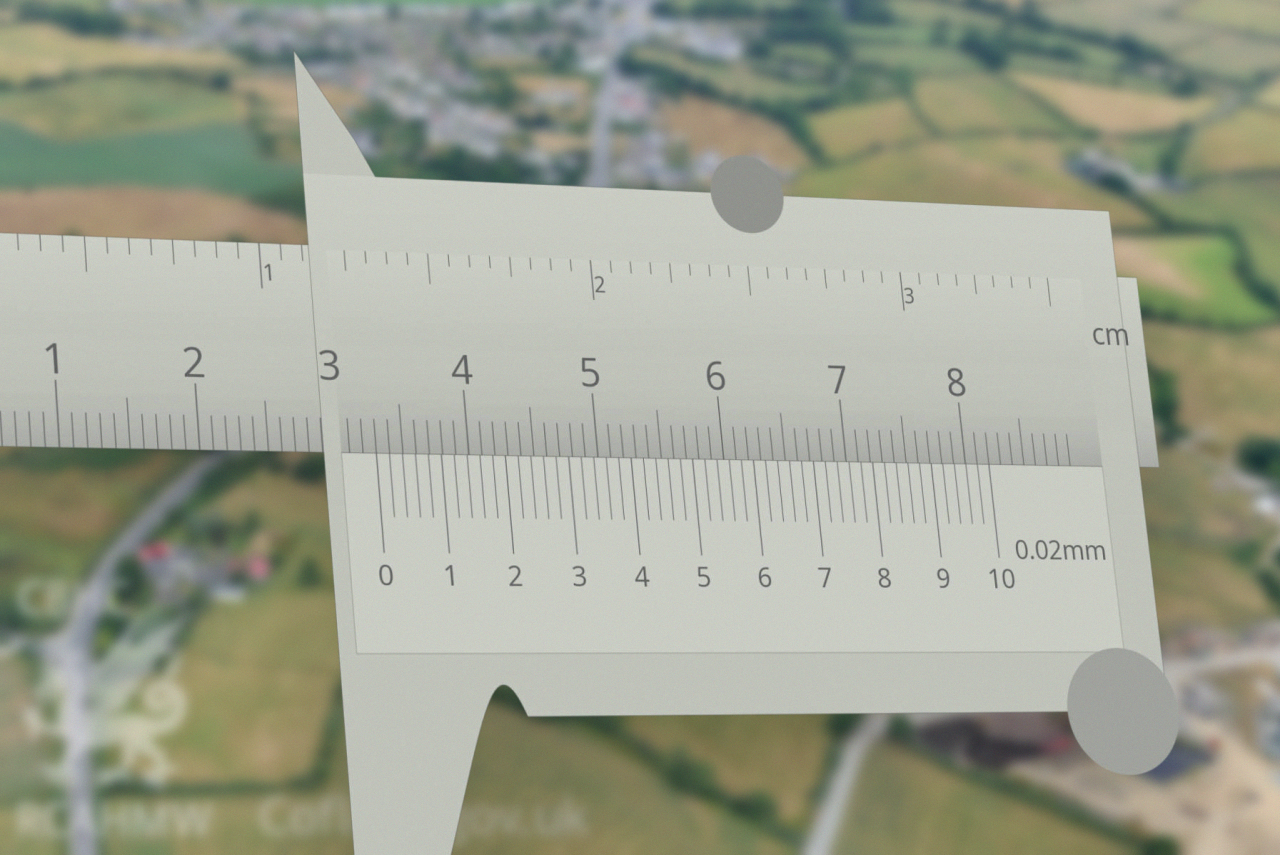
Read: 33.0 mm
